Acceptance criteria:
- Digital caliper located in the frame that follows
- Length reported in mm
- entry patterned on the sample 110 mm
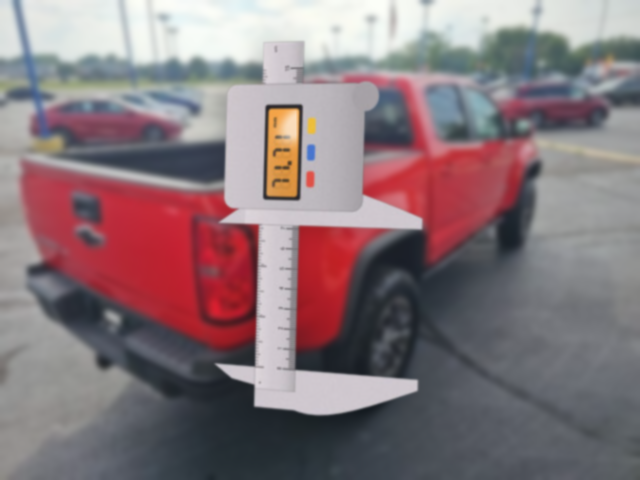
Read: 71.71 mm
